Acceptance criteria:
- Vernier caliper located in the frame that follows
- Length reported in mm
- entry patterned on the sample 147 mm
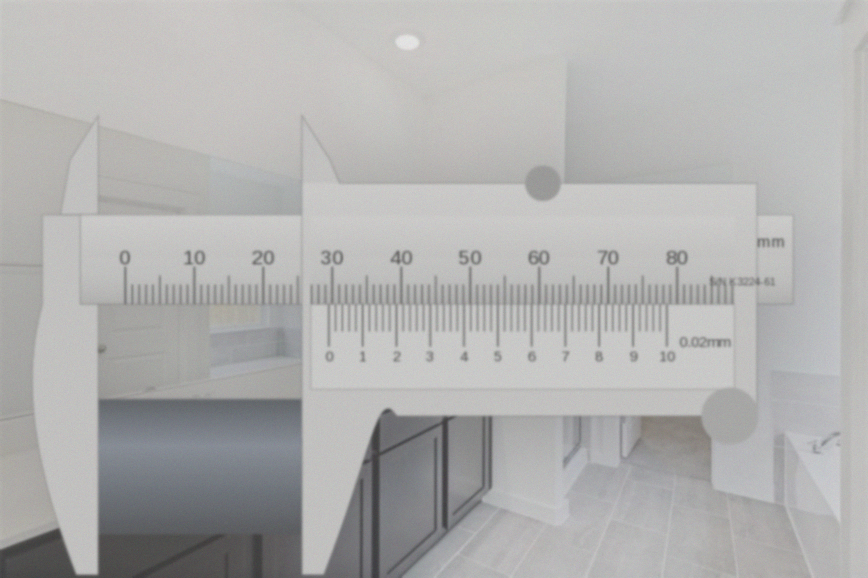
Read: 29.5 mm
